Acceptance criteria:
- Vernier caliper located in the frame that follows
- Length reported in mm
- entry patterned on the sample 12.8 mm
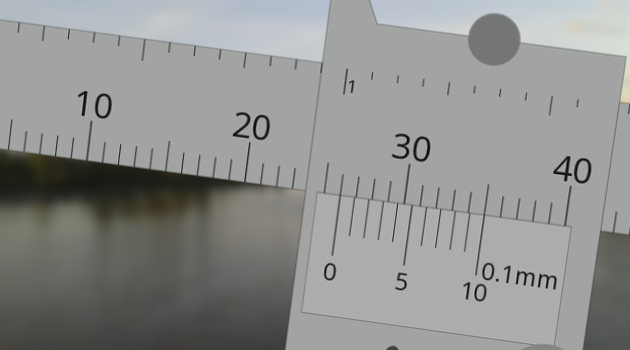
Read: 26.0 mm
